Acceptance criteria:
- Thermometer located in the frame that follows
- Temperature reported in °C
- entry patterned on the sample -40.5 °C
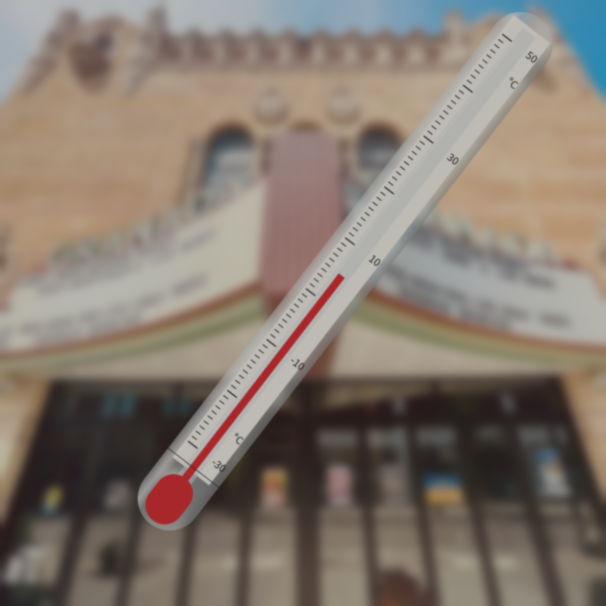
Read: 5 °C
